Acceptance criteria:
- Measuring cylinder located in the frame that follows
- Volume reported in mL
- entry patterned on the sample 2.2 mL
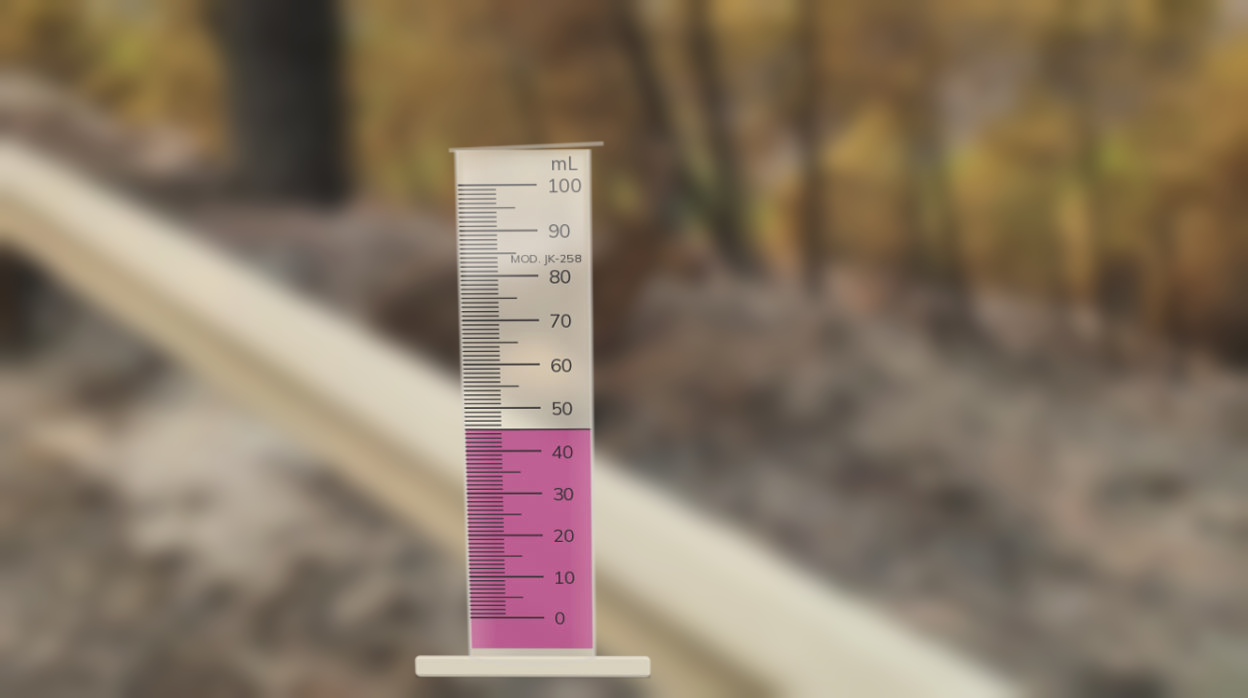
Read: 45 mL
